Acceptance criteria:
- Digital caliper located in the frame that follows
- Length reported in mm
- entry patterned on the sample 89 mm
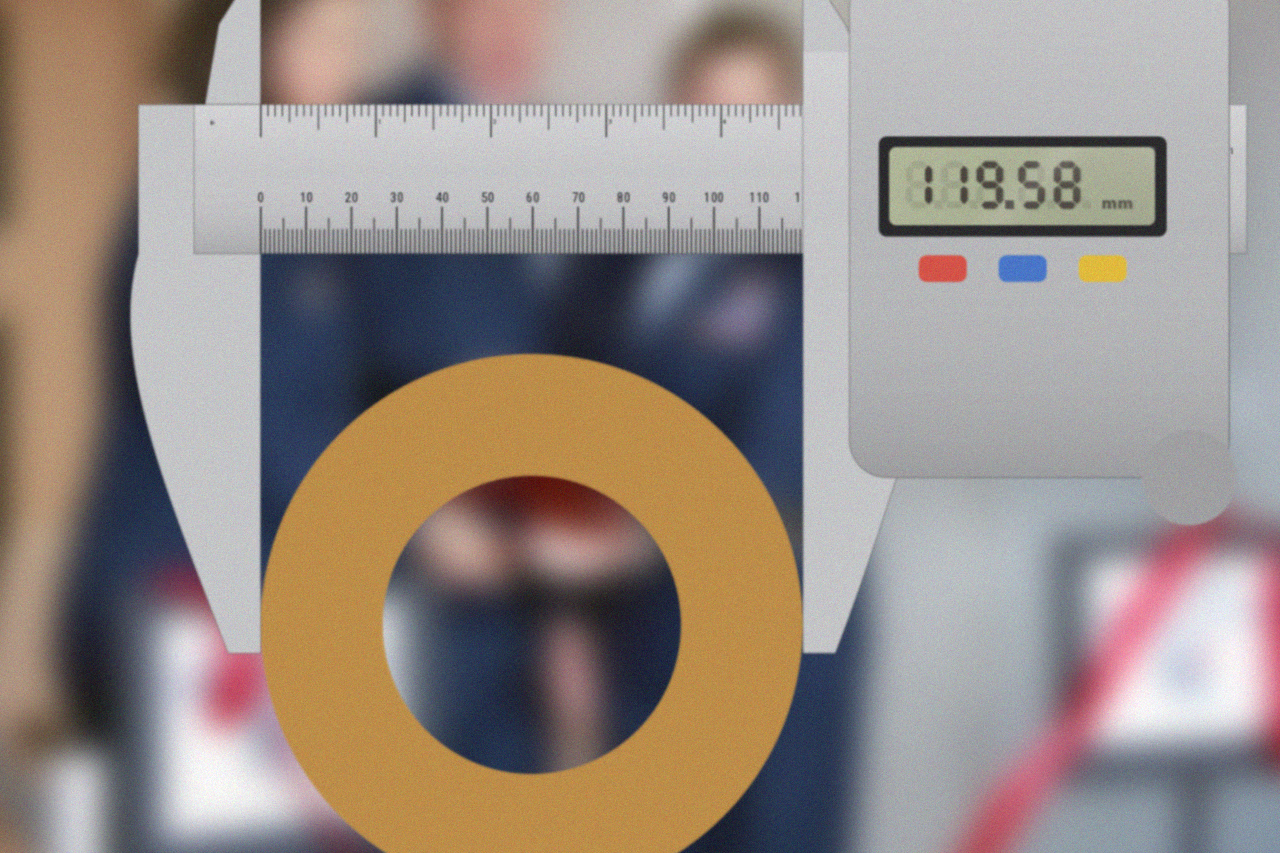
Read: 119.58 mm
